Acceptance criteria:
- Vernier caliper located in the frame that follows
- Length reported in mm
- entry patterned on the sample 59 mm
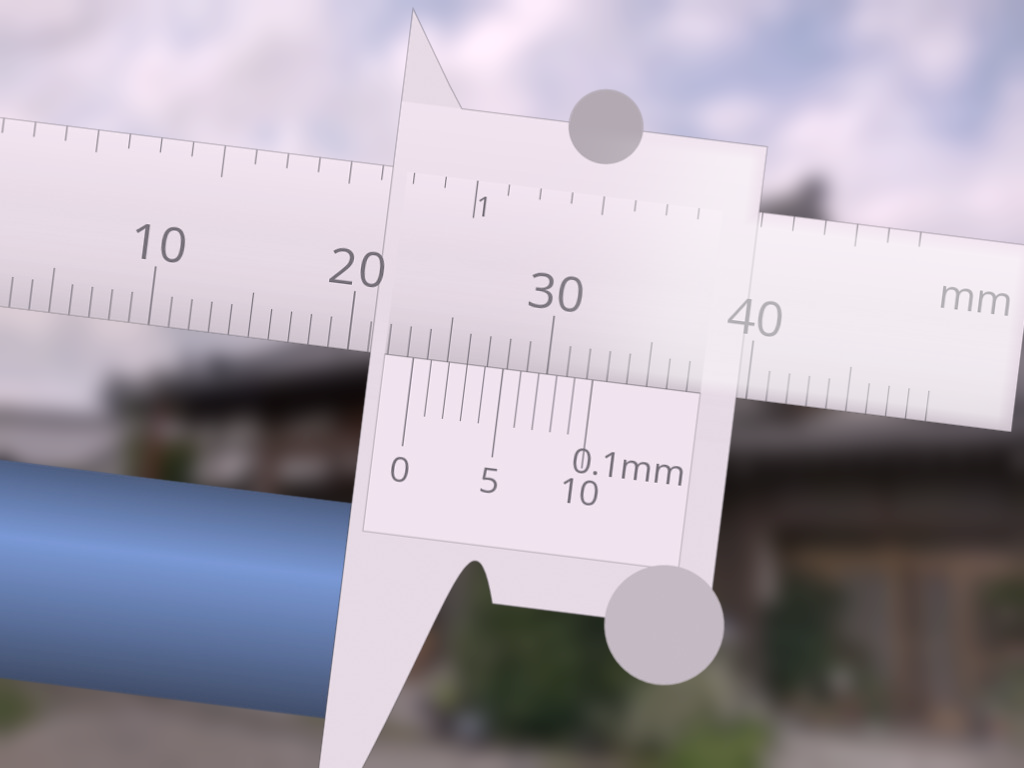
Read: 23.3 mm
